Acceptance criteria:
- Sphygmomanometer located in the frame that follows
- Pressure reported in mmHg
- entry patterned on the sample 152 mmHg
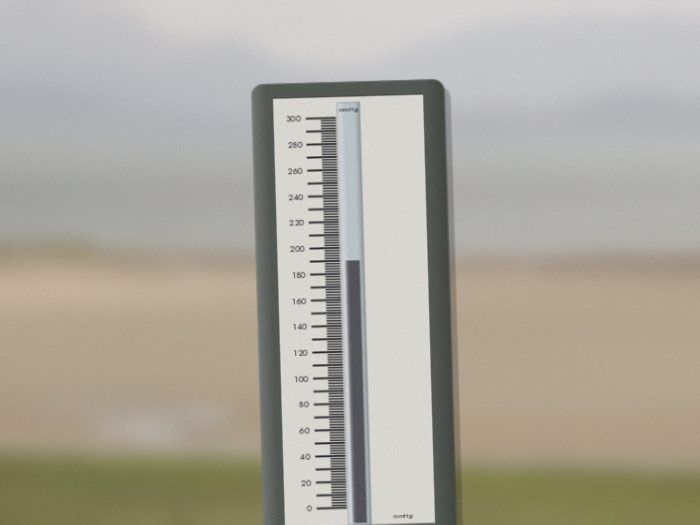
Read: 190 mmHg
